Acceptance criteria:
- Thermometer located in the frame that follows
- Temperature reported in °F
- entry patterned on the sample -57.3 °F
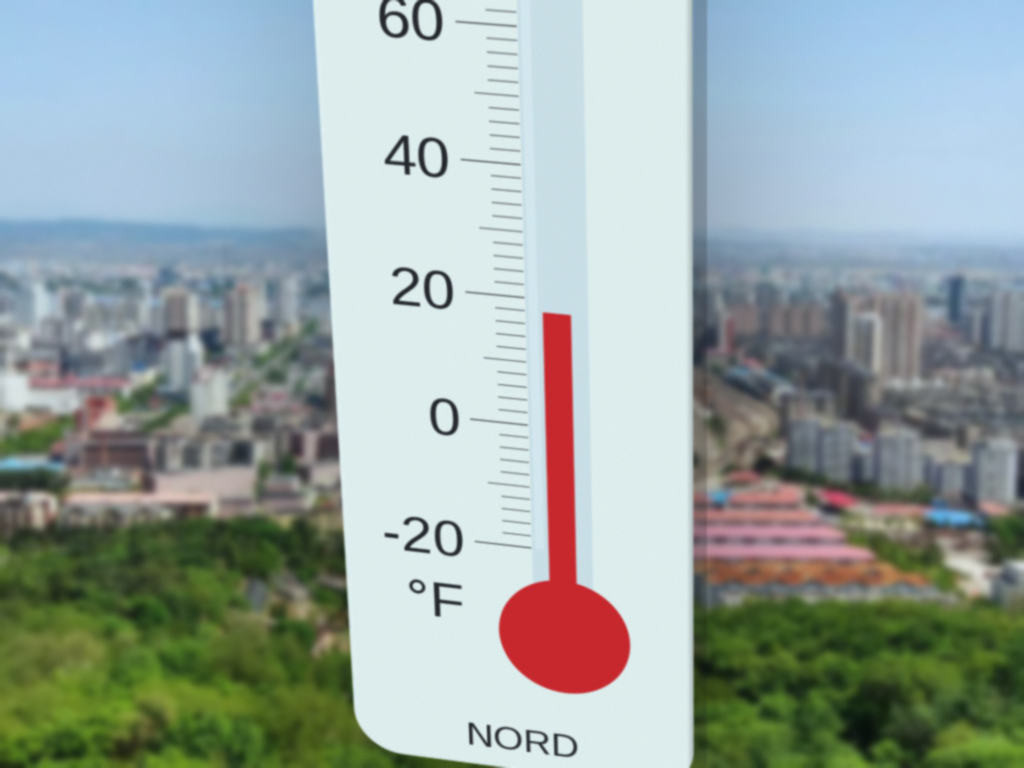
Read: 18 °F
